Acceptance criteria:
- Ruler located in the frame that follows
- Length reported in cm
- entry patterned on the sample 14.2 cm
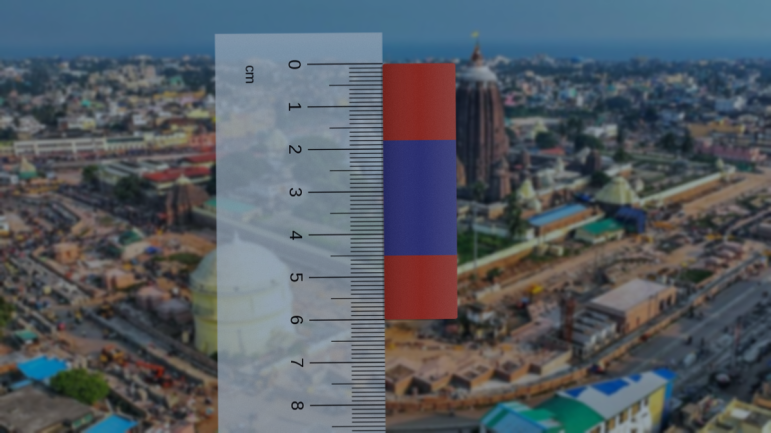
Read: 6 cm
